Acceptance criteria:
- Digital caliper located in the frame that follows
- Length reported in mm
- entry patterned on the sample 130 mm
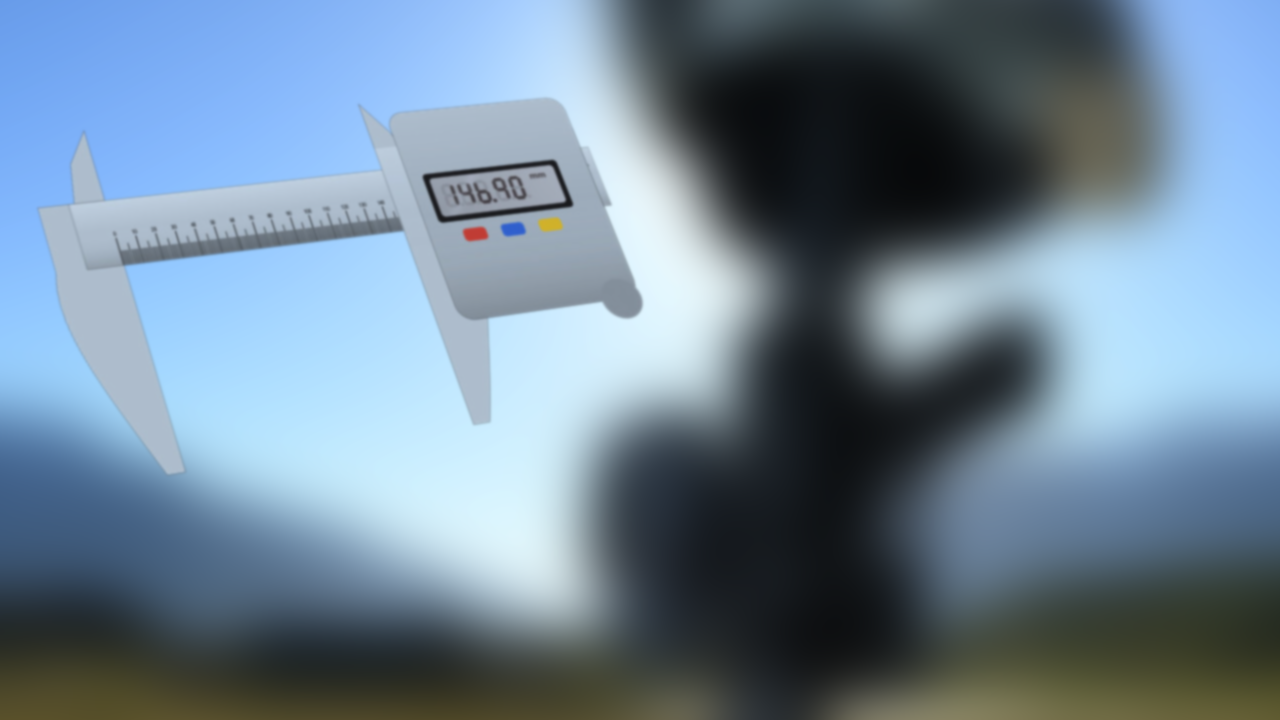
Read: 146.90 mm
